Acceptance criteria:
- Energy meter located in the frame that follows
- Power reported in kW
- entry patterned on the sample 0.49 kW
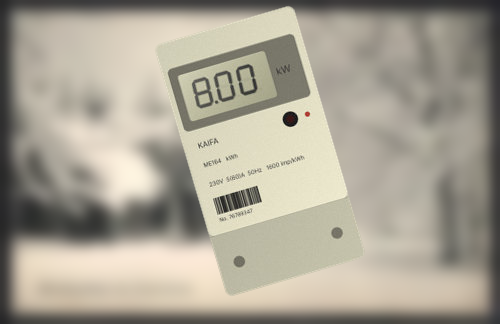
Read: 8.00 kW
